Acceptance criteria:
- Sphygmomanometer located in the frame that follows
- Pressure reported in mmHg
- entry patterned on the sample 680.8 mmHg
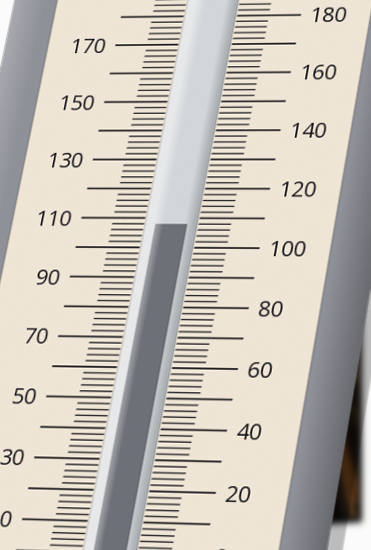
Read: 108 mmHg
